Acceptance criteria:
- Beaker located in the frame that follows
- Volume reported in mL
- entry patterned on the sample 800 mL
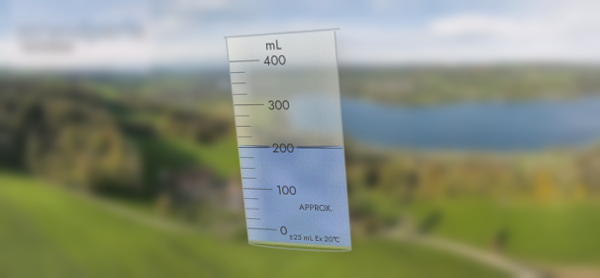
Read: 200 mL
